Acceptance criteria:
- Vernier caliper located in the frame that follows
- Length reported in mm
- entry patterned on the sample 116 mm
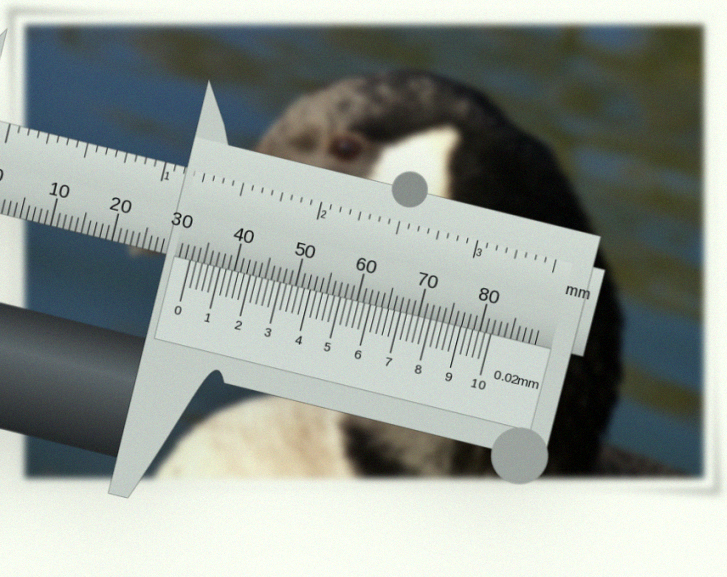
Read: 32.8 mm
